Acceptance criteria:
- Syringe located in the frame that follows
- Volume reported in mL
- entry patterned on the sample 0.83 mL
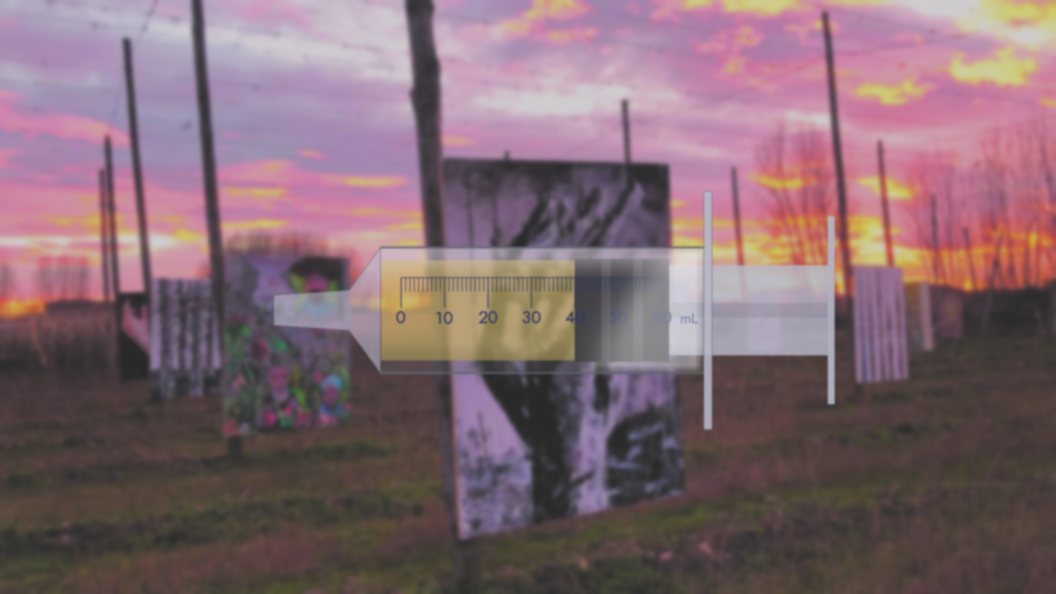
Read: 40 mL
